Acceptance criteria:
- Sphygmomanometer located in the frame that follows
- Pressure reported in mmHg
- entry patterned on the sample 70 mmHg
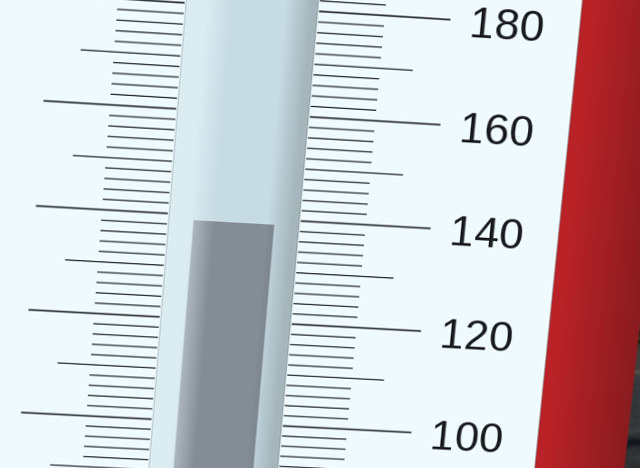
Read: 139 mmHg
